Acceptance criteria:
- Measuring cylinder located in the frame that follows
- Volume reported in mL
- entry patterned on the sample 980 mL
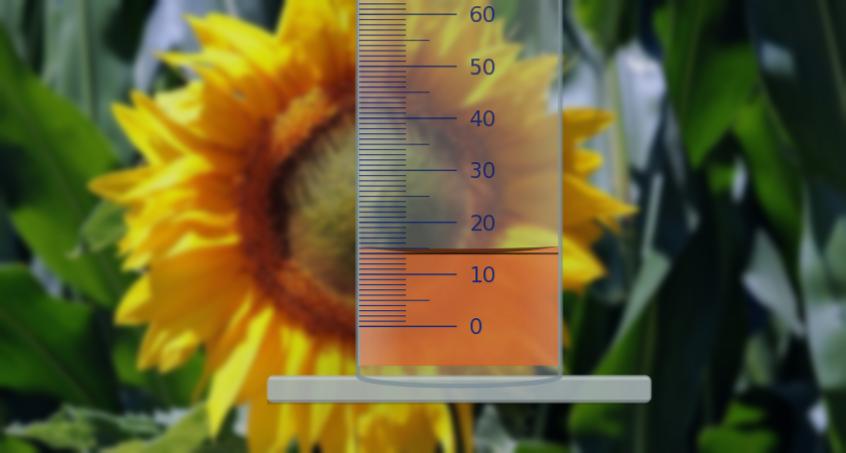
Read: 14 mL
